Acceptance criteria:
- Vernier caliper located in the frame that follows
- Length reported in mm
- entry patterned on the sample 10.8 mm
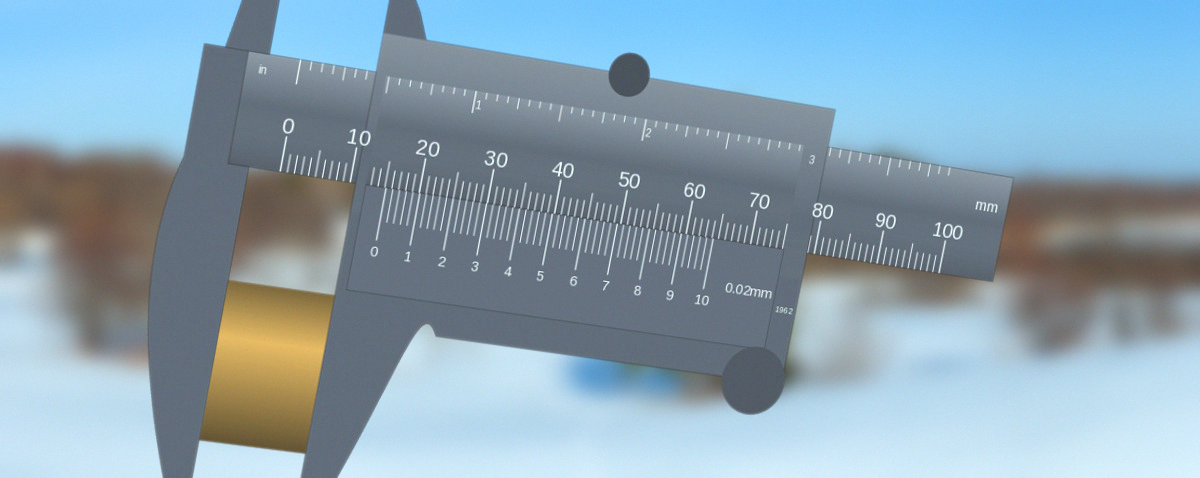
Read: 15.2 mm
